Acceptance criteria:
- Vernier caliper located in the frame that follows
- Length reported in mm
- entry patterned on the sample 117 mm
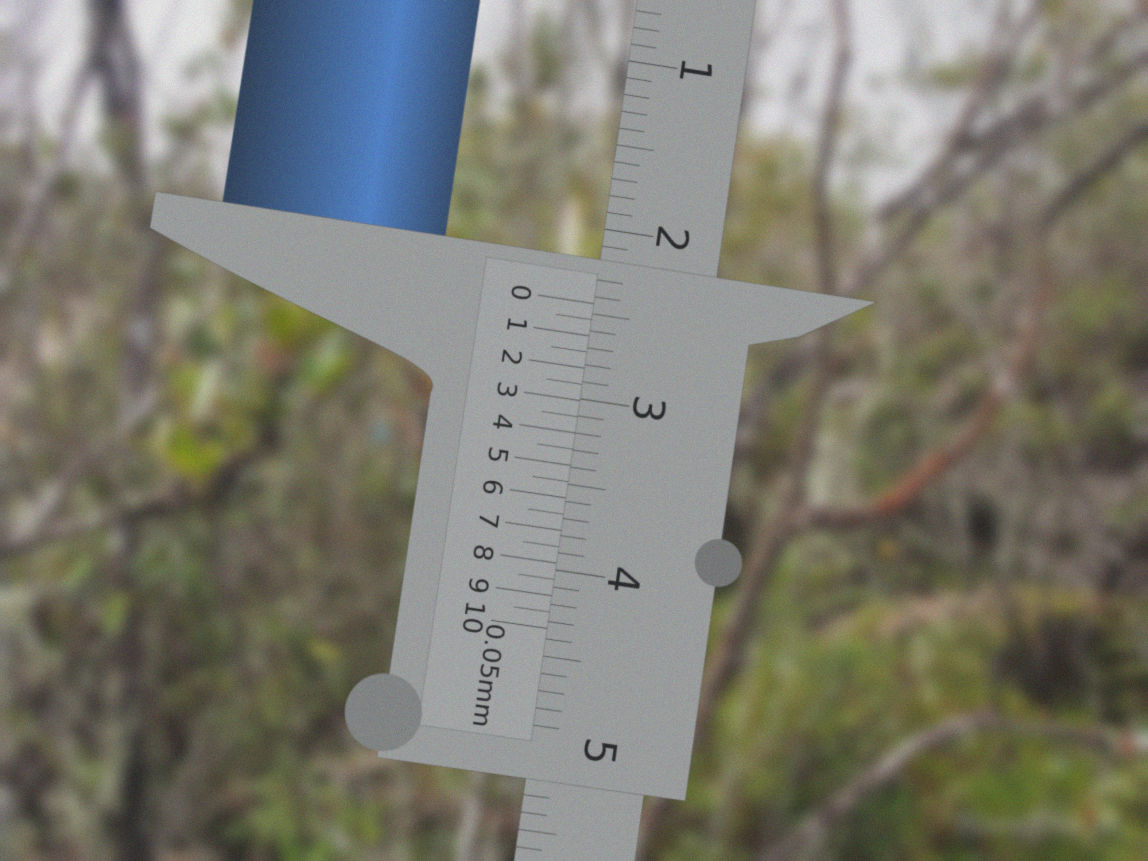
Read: 24.4 mm
